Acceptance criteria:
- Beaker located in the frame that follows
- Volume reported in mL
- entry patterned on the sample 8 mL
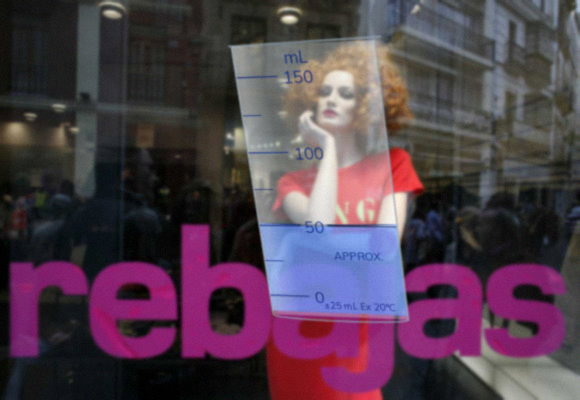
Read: 50 mL
